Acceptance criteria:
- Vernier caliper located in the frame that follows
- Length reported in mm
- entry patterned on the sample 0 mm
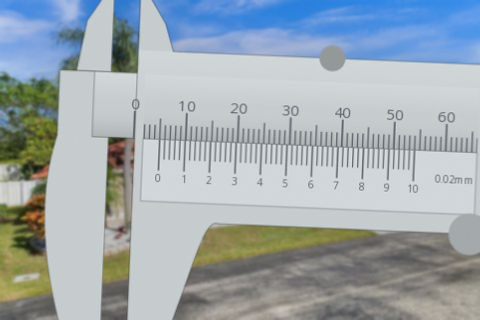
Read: 5.0 mm
